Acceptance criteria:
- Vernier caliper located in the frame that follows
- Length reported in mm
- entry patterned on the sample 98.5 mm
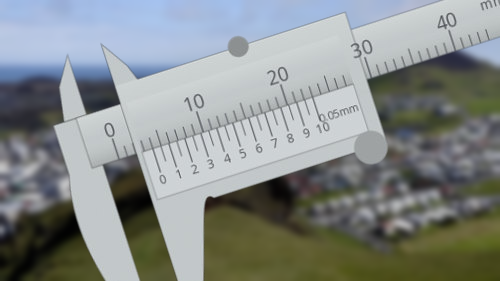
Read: 4.0 mm
